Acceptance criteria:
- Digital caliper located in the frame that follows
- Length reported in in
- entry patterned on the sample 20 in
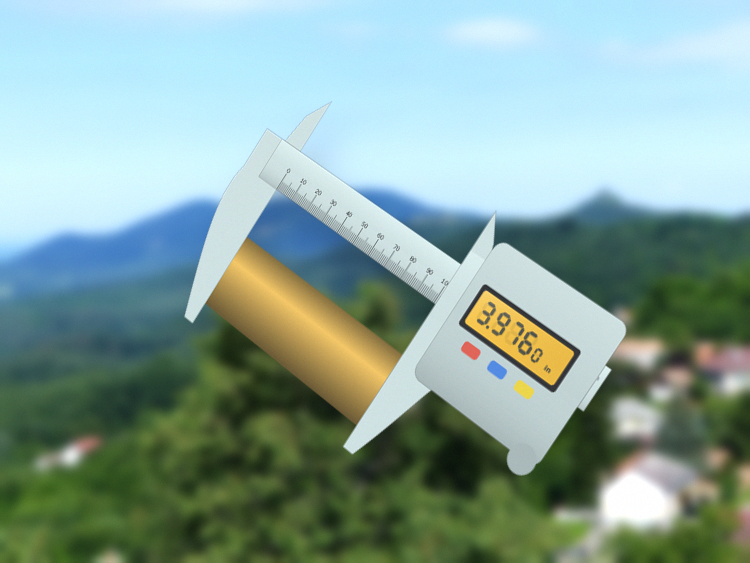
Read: 3.9760 in
